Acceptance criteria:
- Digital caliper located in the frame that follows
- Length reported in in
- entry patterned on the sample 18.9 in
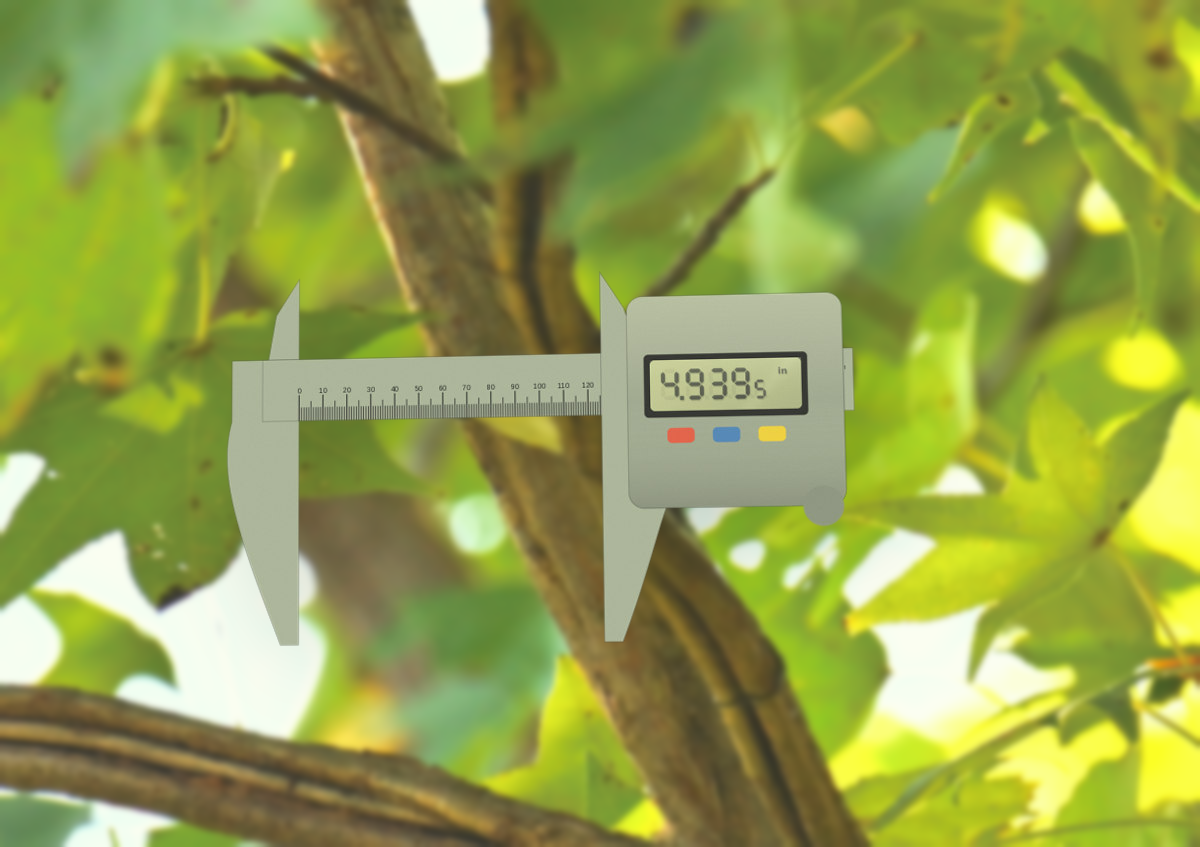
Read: 4.9395 in
